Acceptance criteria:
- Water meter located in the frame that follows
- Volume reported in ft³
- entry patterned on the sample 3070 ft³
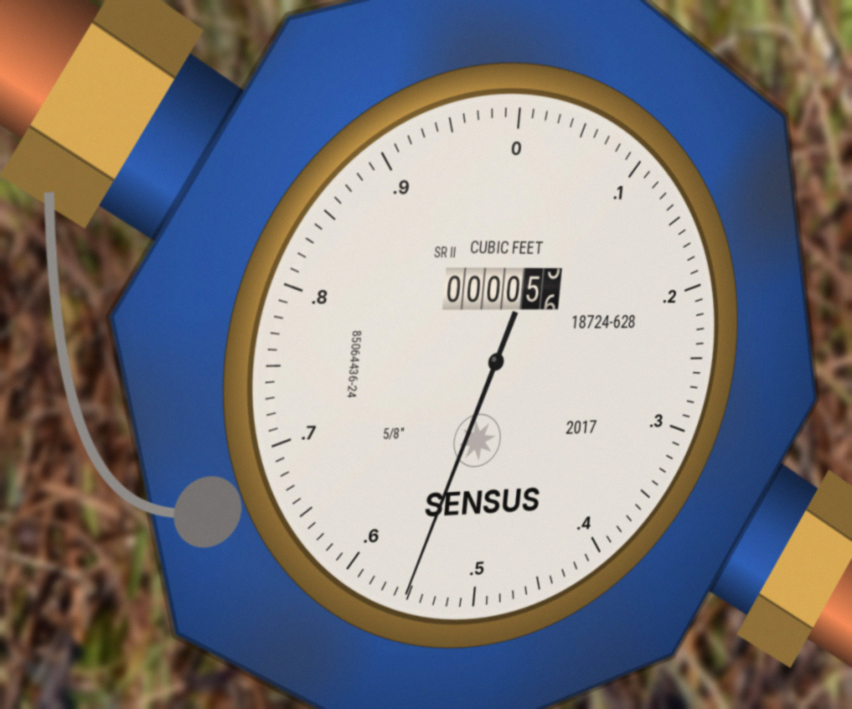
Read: 55.55 ft³
